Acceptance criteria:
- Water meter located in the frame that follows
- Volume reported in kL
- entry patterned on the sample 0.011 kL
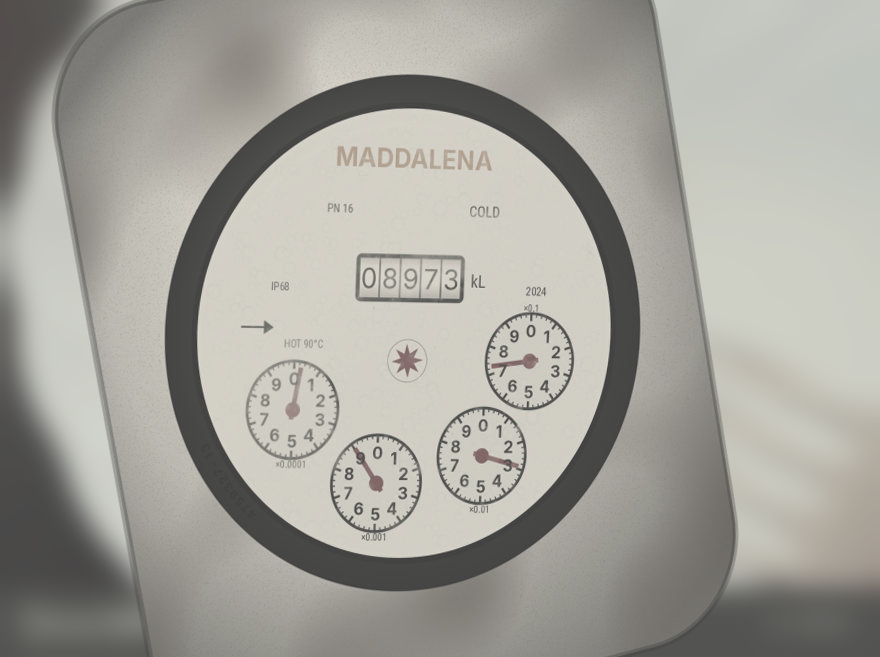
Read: 8973.7290 kL
